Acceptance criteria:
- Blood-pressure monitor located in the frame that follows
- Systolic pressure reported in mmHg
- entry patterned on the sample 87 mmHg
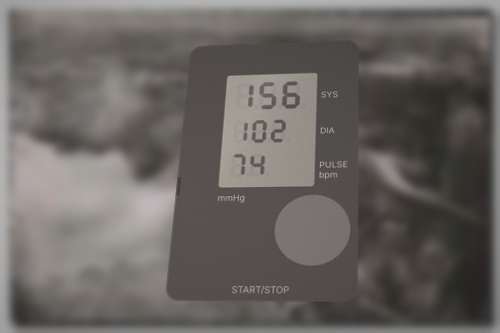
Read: 156 mmHg
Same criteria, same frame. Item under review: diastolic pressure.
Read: 102 mmHg
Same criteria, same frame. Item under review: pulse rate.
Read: 74 bpm
